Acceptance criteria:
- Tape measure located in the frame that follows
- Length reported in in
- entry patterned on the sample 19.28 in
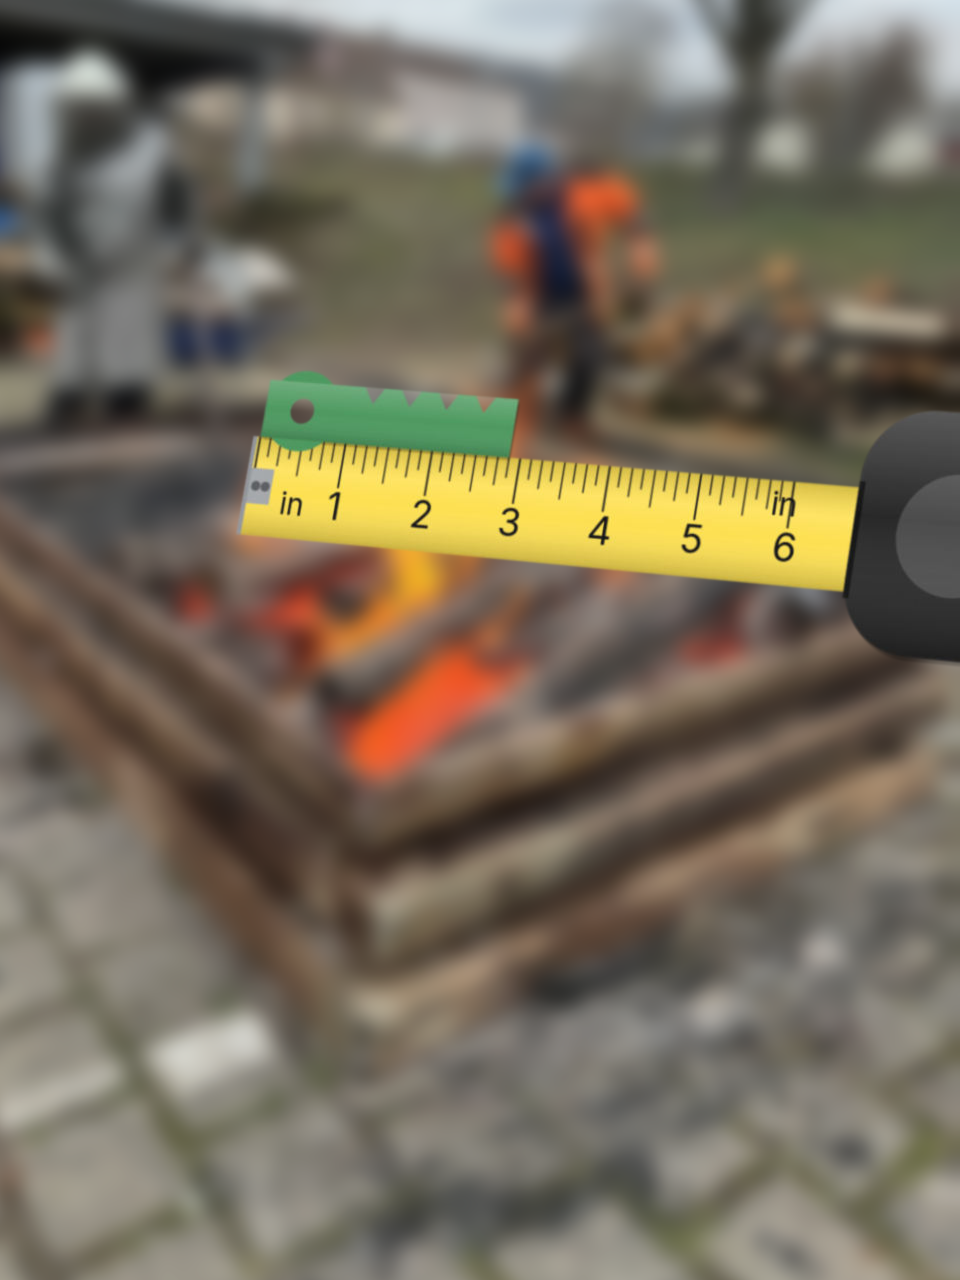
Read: 2.875 in
